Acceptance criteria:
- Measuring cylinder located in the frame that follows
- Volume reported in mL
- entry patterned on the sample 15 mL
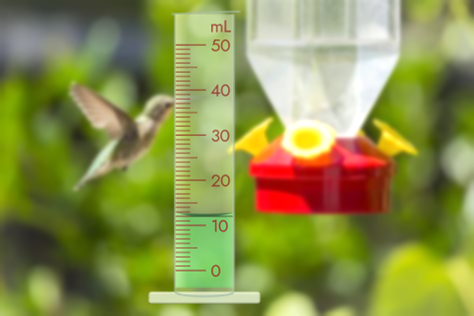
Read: 12 mL
